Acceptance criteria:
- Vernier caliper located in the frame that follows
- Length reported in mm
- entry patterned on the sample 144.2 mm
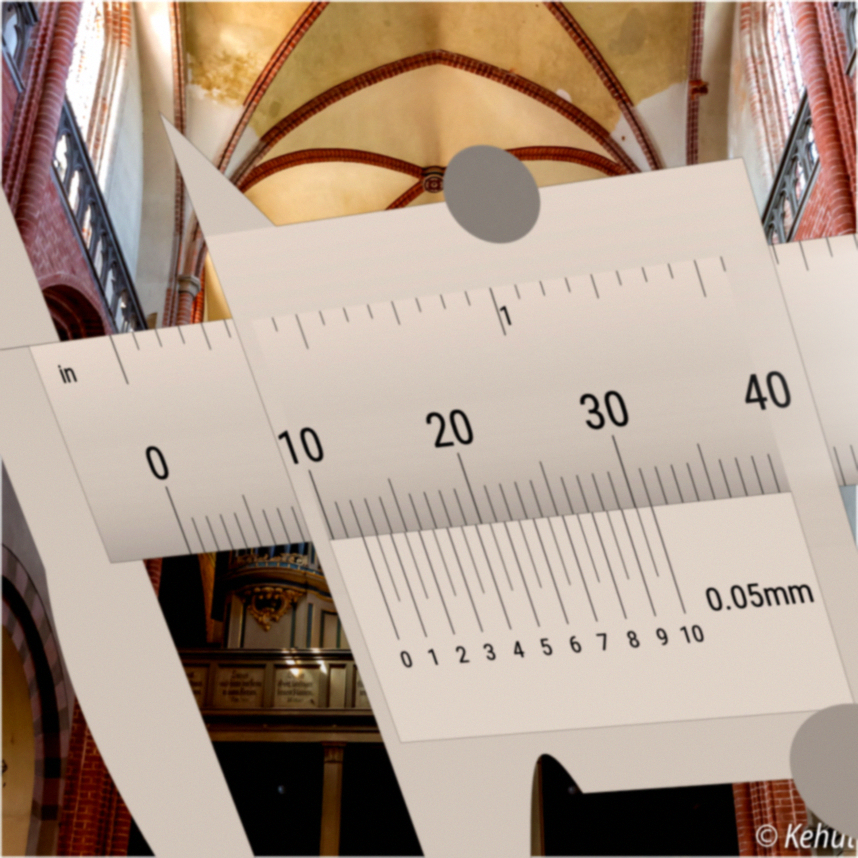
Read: 12.0 mm
